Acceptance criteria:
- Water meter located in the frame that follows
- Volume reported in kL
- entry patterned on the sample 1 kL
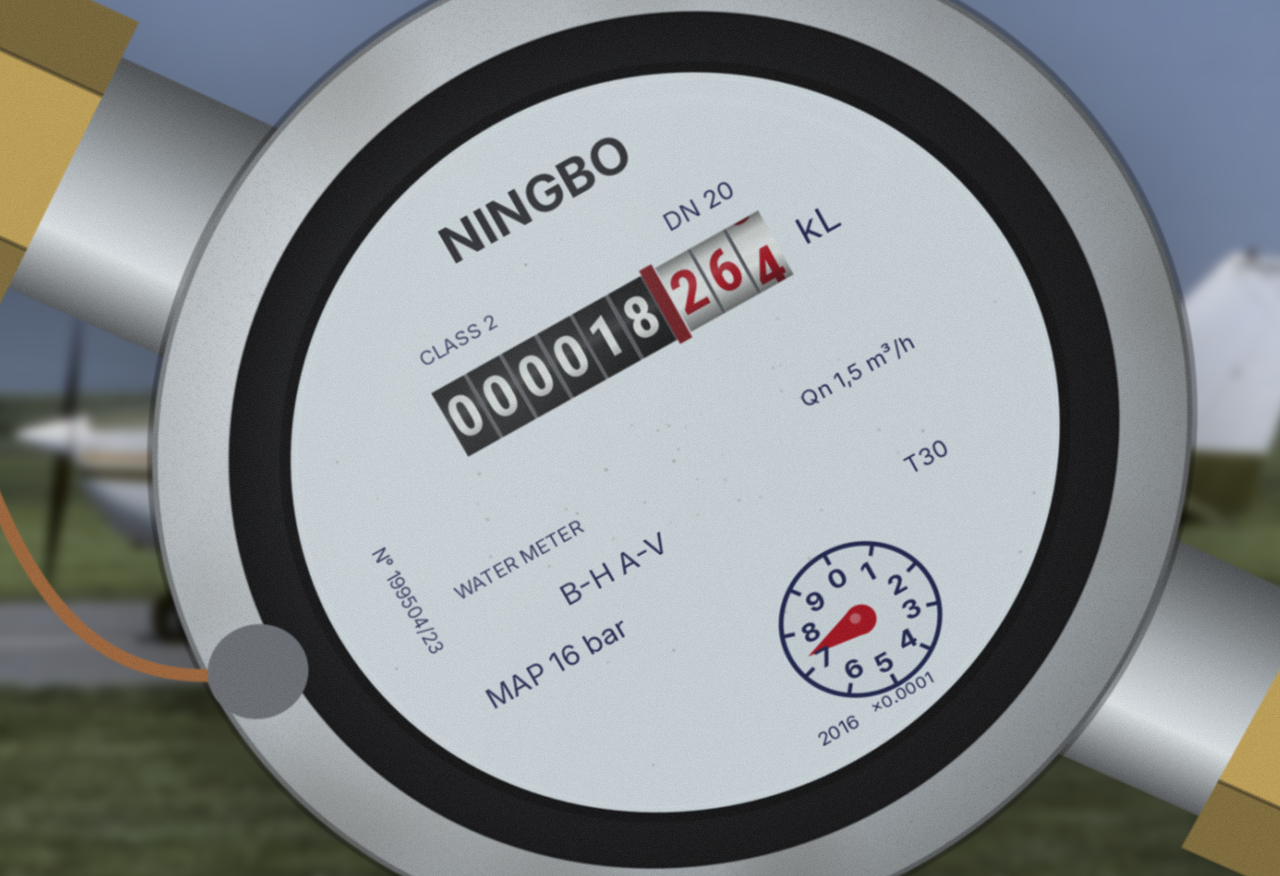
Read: 18.2637 kL
